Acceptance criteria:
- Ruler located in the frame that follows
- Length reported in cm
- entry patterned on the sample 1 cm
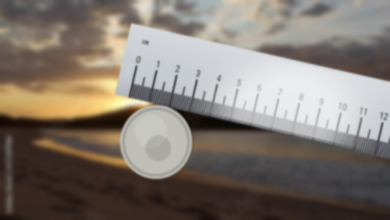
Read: 3.5 cm
